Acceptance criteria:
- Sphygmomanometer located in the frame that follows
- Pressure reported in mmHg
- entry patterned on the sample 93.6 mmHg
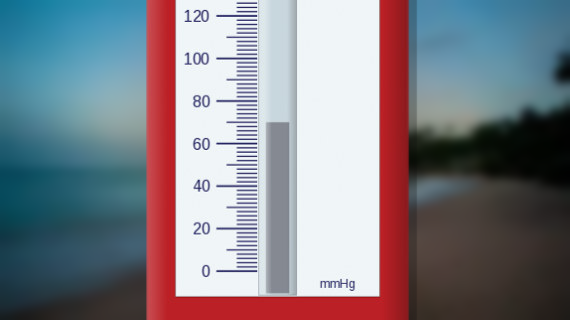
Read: 70 mmHg
